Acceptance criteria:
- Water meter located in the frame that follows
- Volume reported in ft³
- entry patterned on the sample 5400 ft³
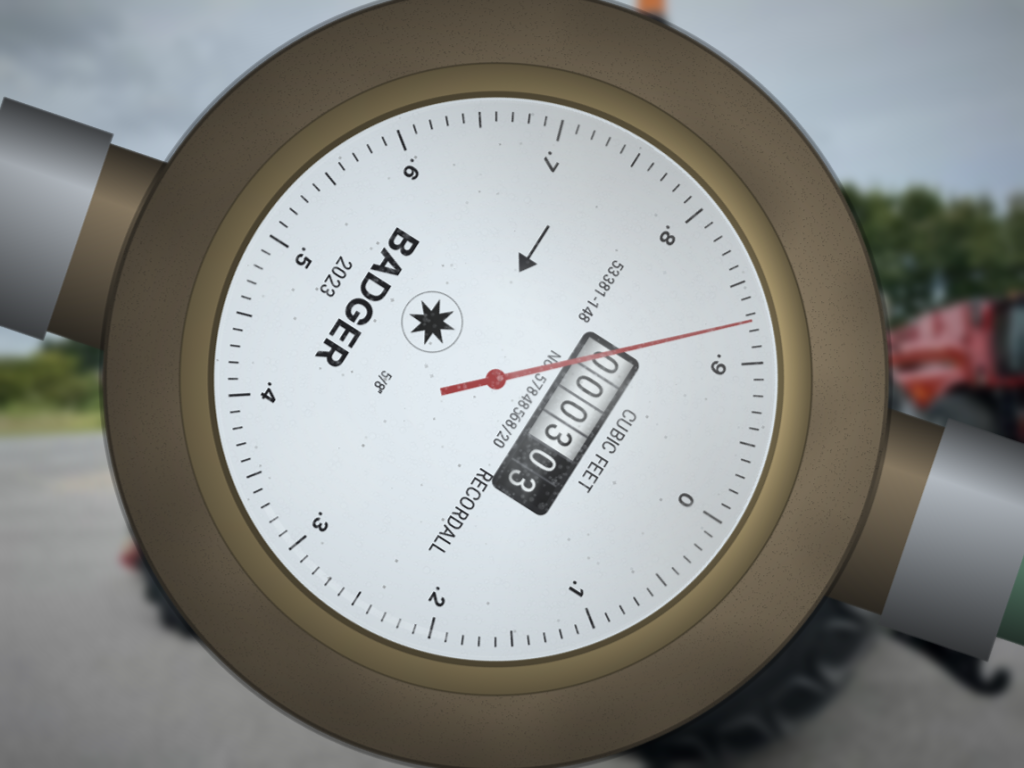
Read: 302.87 ft³
